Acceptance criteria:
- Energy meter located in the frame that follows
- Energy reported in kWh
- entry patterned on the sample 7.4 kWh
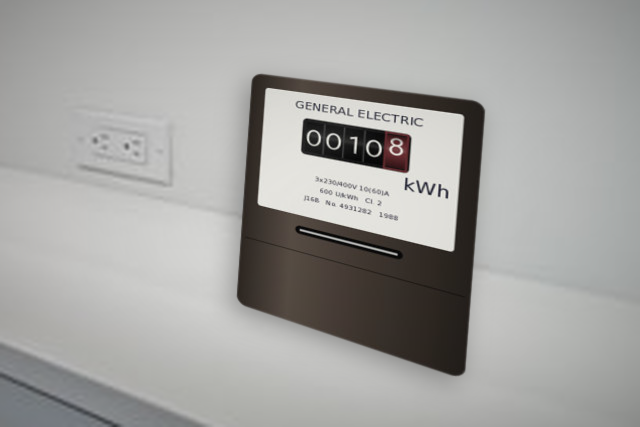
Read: 10.8 kWh
